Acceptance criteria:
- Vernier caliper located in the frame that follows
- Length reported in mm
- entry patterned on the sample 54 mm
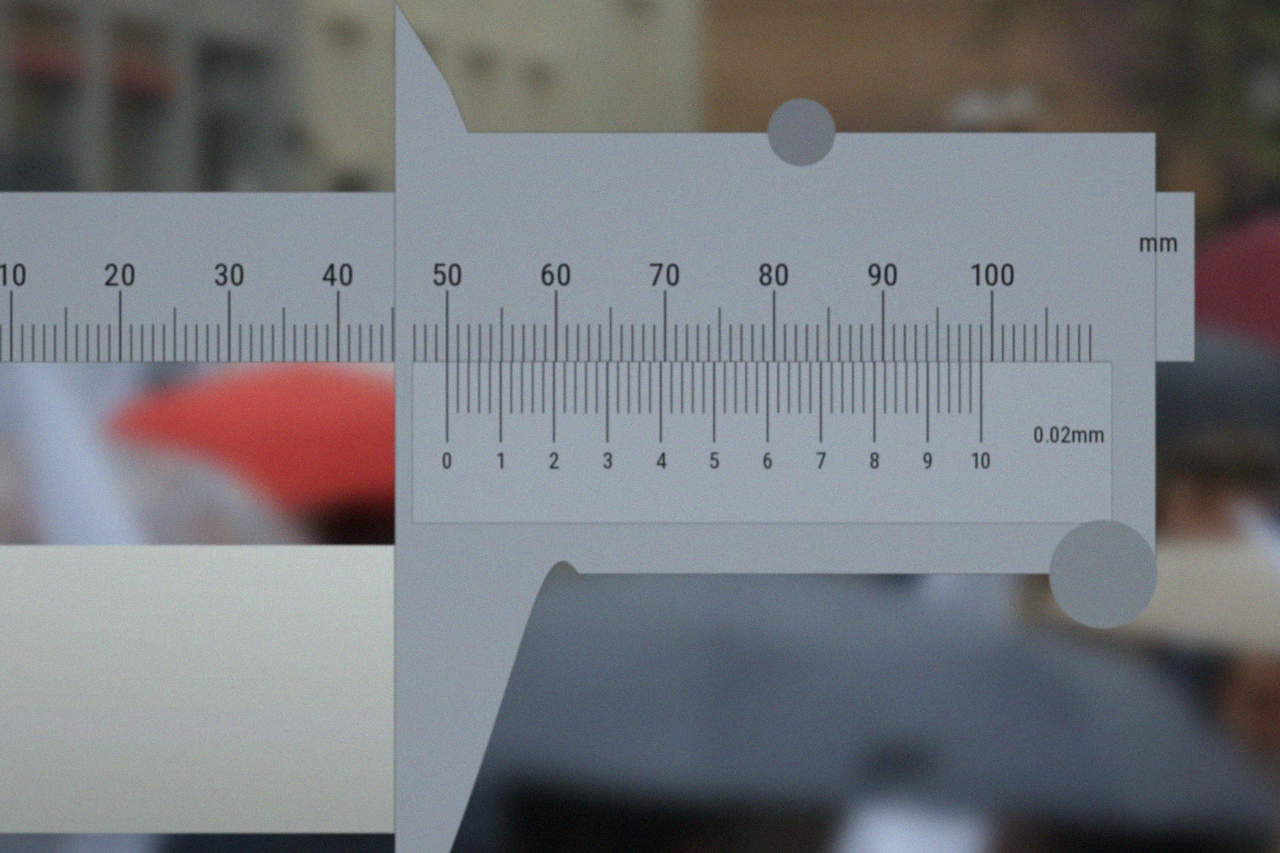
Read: 50.0 mm
